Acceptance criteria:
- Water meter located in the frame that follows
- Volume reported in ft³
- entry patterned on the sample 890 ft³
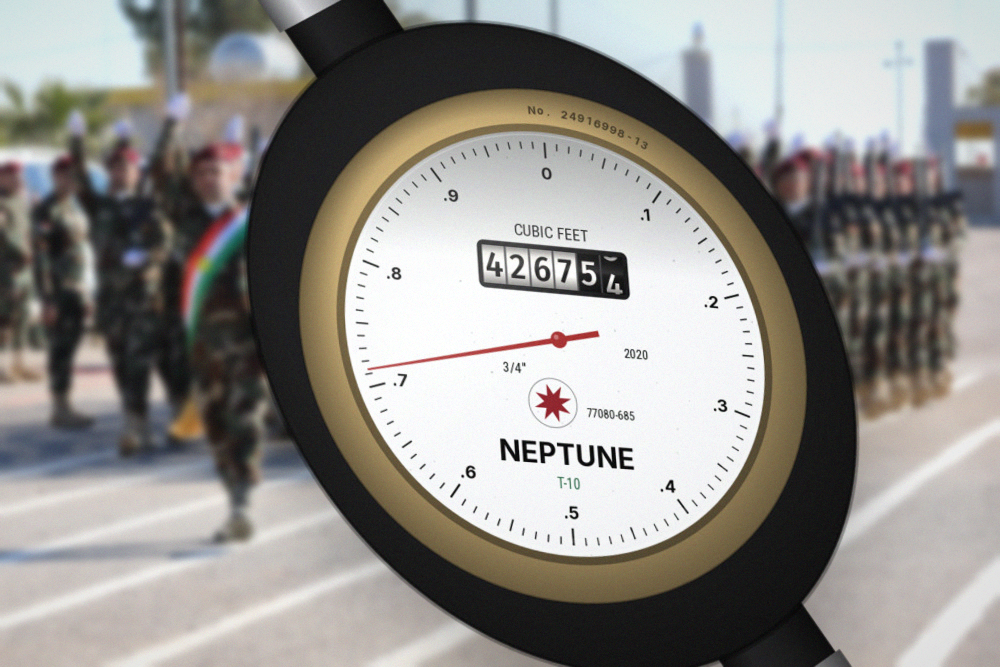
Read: 426753.71 ft³
